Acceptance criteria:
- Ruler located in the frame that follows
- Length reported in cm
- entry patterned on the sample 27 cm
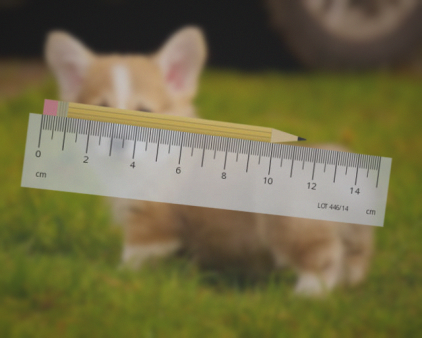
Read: 11.5 cm
